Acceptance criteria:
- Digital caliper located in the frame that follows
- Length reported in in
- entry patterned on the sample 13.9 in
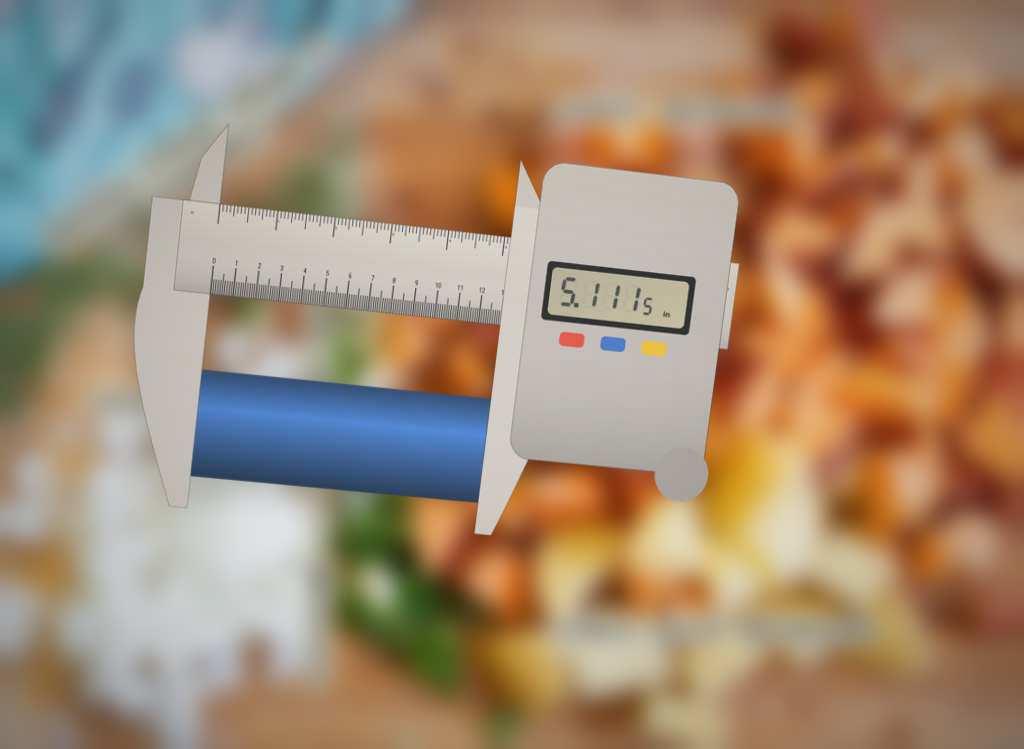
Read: 5.1115 in
